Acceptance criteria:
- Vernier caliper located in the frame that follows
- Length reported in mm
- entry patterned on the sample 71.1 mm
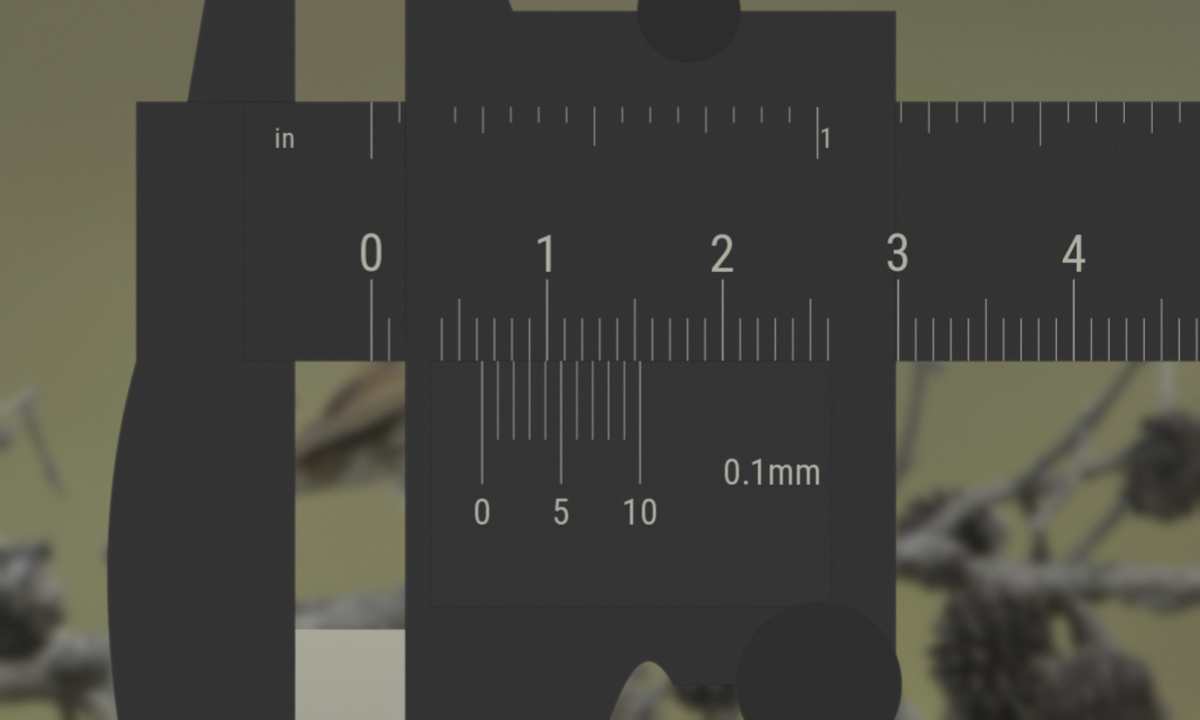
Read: 6.3 mm
